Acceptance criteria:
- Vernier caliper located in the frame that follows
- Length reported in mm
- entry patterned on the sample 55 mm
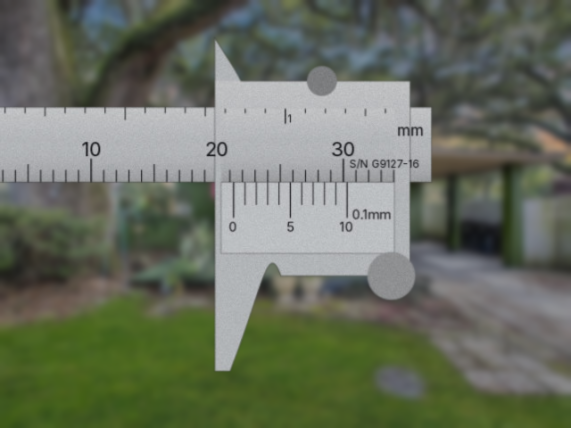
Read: 21.3 mm
